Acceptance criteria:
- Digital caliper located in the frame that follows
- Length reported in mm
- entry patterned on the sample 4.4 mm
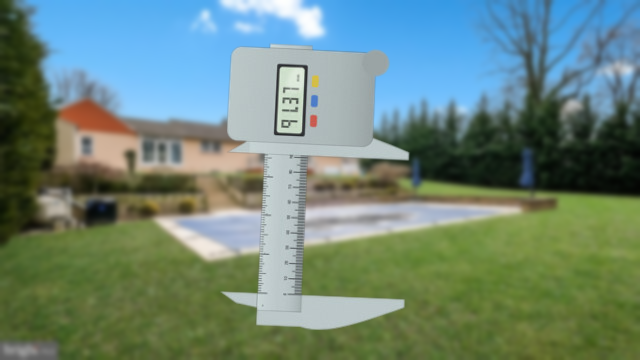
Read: 91.37 mm
